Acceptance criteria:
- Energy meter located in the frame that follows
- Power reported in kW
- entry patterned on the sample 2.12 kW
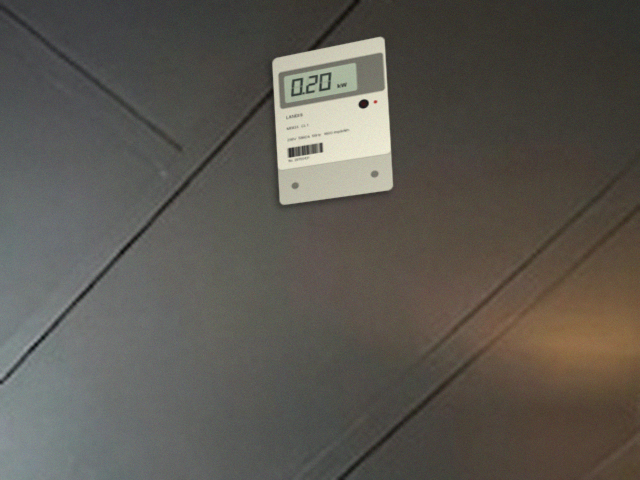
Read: 0.20 kW
